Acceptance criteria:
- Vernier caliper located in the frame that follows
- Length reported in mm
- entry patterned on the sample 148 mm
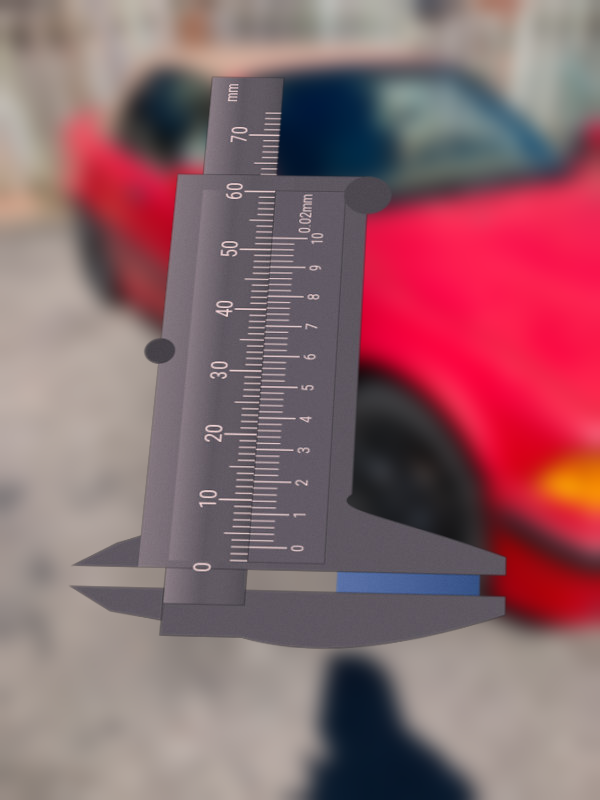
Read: 3.0 mm
